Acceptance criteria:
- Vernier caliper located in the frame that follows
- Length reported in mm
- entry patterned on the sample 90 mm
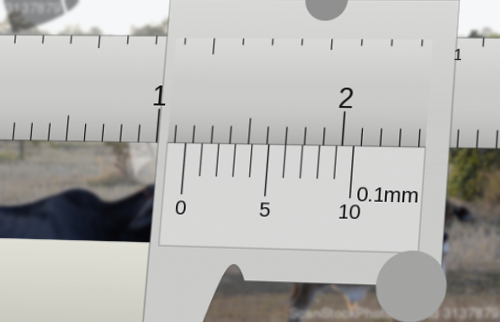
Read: 11.6 mm
